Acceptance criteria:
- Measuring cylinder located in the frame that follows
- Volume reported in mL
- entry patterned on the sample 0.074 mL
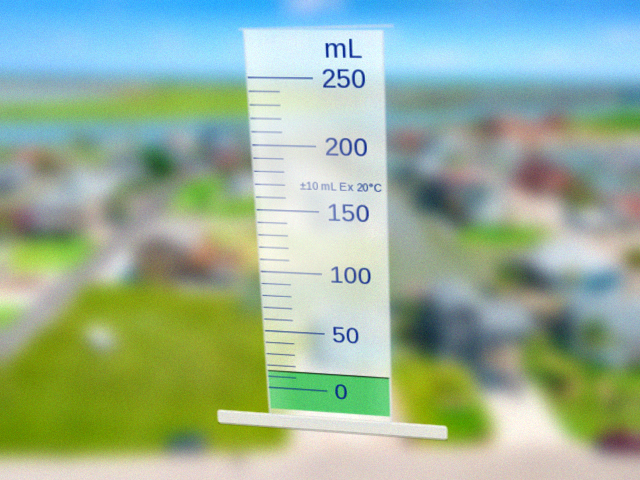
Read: 15 mL
